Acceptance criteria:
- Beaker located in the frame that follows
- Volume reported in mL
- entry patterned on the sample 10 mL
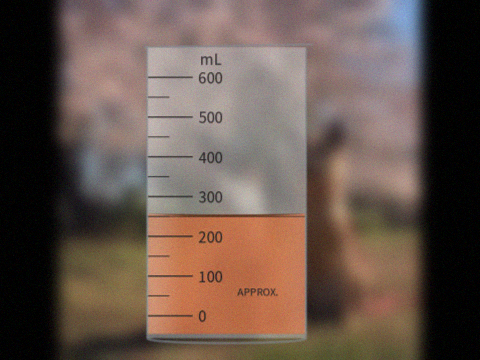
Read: 250 mL
